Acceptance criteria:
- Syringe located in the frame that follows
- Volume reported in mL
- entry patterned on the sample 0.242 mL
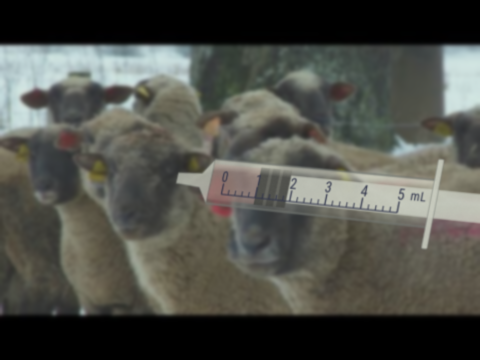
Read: 1 mL
